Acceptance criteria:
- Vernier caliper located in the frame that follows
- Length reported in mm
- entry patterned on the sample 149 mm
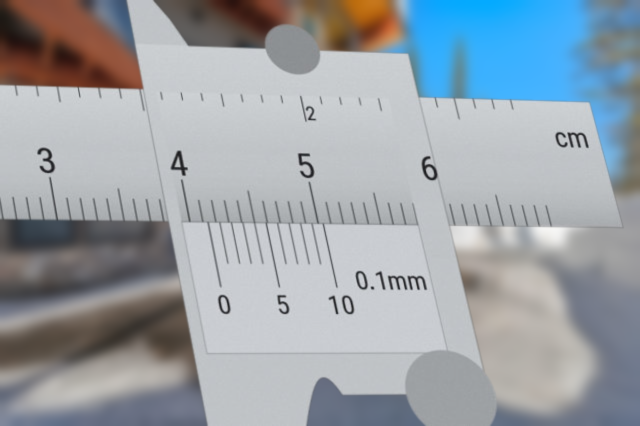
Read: 41.4 mm
